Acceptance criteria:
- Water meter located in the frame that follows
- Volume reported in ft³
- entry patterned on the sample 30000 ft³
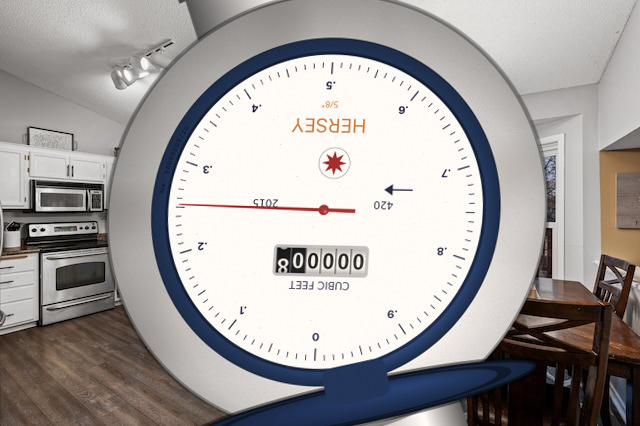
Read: 8.25 ft³
